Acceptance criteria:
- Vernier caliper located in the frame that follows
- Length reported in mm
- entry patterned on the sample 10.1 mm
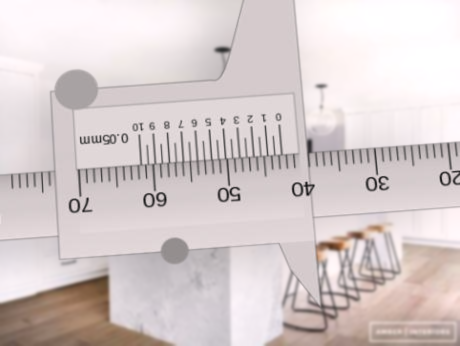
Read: 42.6 mm
